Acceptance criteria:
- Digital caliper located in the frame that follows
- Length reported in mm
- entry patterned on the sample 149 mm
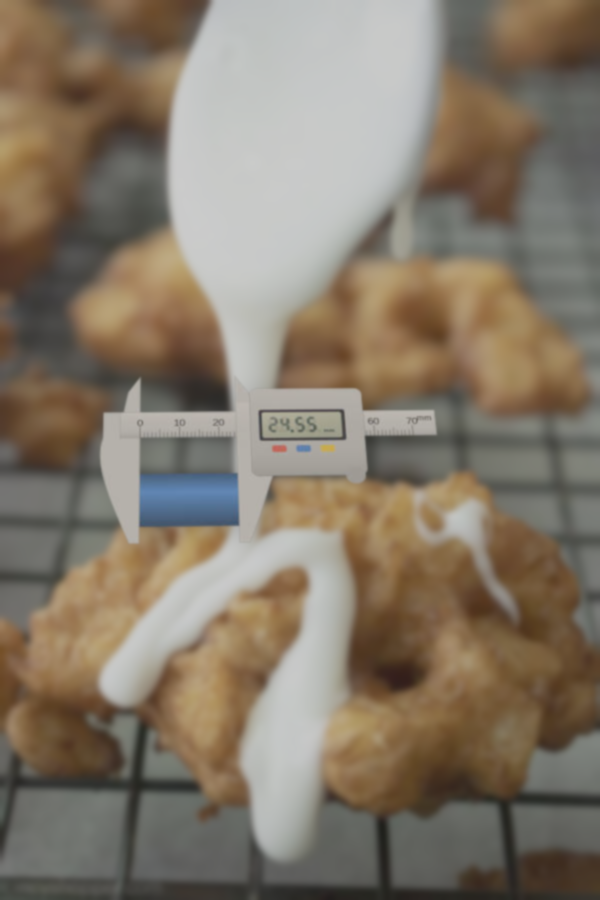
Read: 24.55 mm
